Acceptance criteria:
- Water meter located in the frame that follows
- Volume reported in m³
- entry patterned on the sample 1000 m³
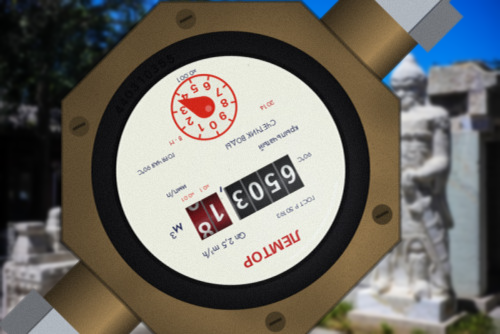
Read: 6503.183 m³
